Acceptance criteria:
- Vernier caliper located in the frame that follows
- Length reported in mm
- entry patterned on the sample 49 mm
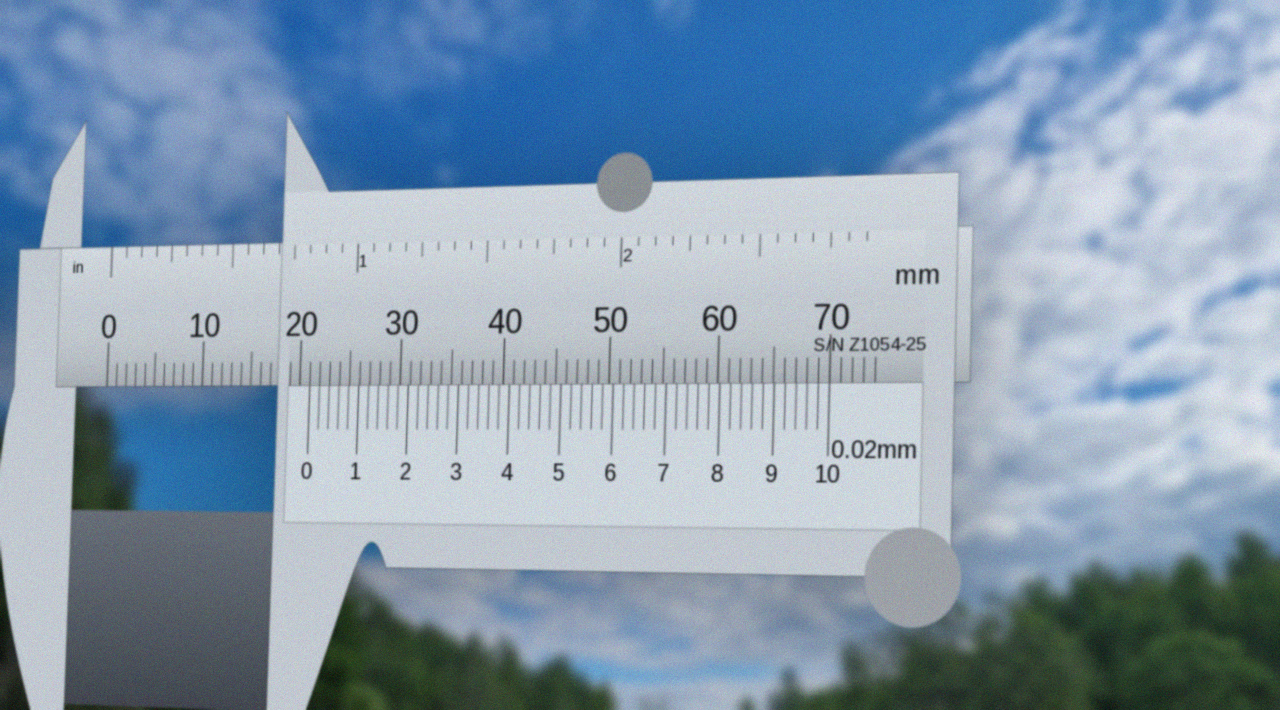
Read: 21.0 mm
